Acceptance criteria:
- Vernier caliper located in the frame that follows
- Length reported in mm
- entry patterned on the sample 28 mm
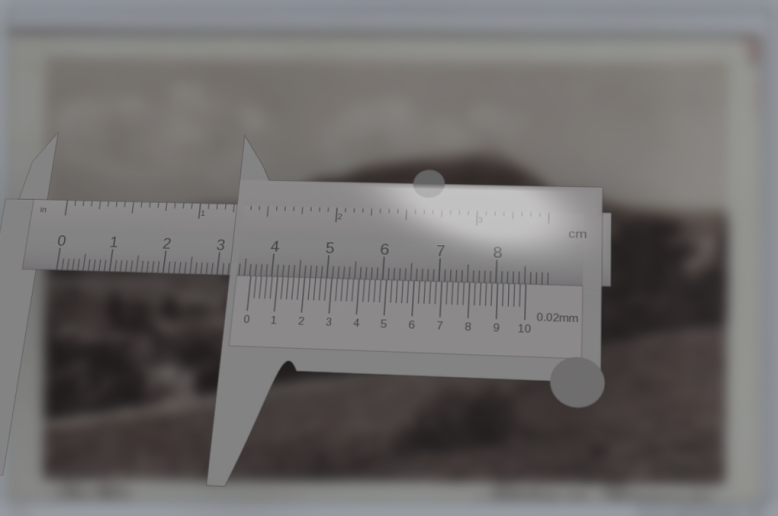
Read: 36.2 mm
